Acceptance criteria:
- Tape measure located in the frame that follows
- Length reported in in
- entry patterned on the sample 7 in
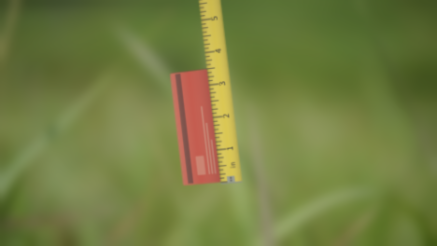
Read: 3.5 in
